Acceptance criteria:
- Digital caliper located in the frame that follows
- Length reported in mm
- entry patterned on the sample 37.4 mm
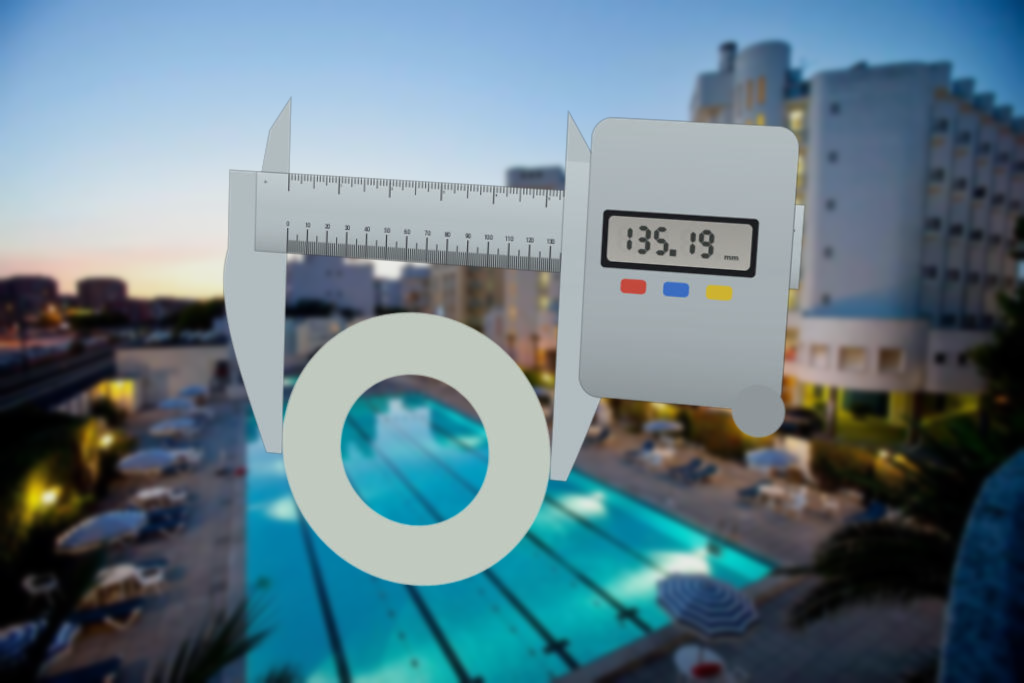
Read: 135.19 mm
